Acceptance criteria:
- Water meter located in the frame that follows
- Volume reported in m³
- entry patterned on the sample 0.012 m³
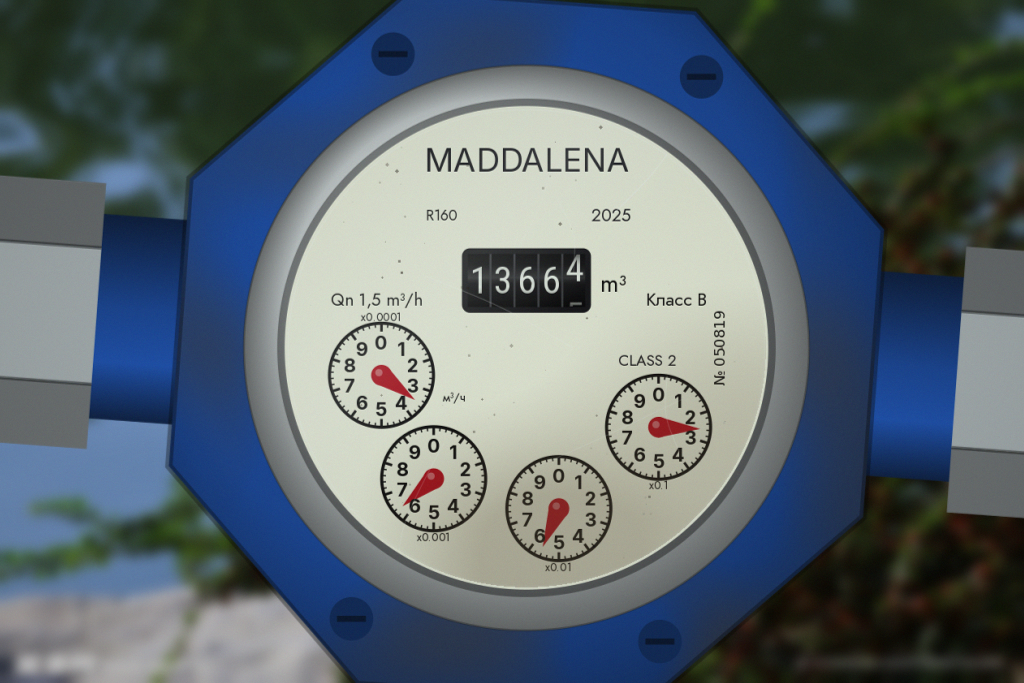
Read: 13664.2563 m³
